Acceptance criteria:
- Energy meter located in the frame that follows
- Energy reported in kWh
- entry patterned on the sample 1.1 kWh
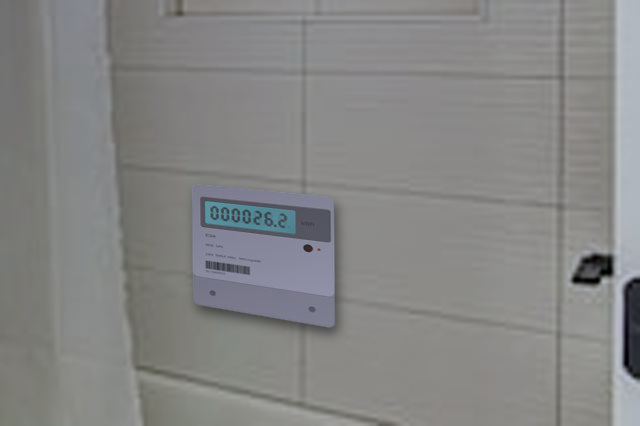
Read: 26.2 kWh
